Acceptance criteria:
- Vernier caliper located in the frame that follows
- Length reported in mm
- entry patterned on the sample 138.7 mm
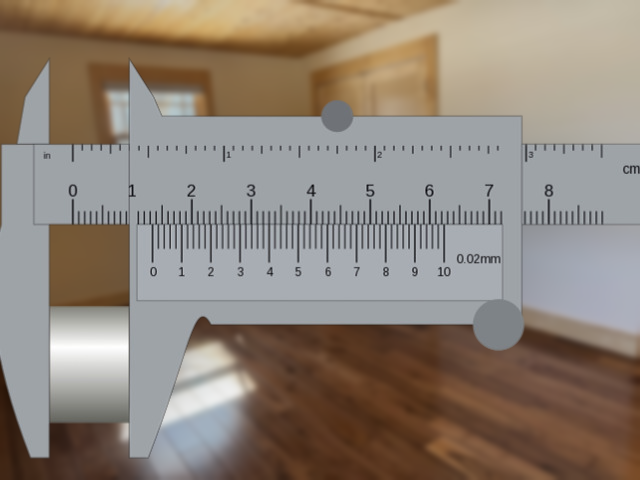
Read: 13.4 mm
